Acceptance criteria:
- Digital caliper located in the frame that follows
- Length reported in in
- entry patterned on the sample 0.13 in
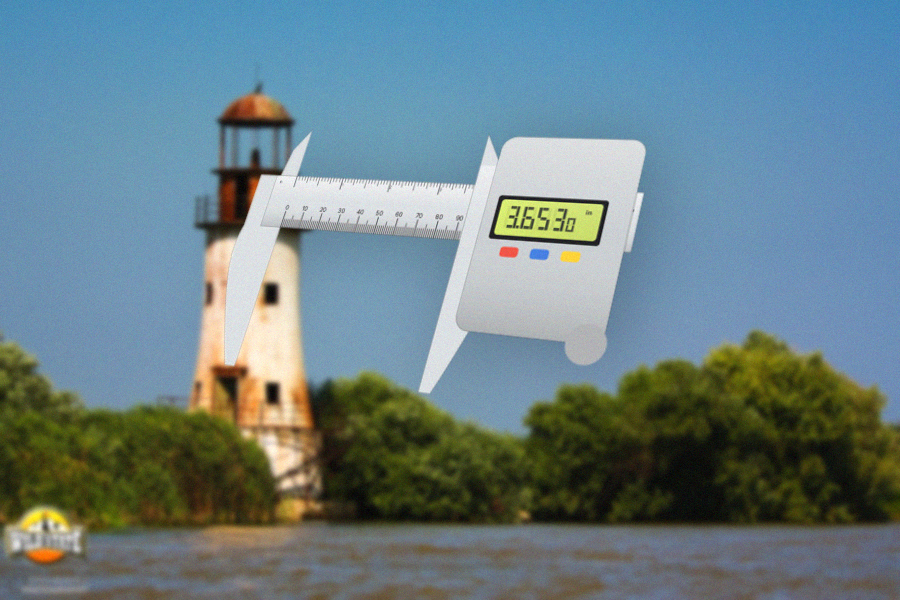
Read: 3.6530 in
